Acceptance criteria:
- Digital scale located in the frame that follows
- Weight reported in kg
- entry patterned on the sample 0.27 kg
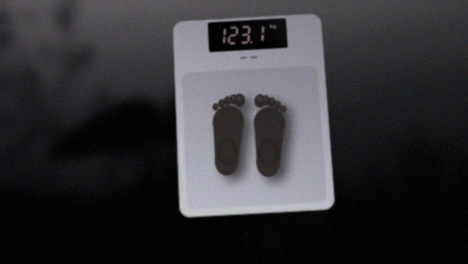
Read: 123.1 kg
